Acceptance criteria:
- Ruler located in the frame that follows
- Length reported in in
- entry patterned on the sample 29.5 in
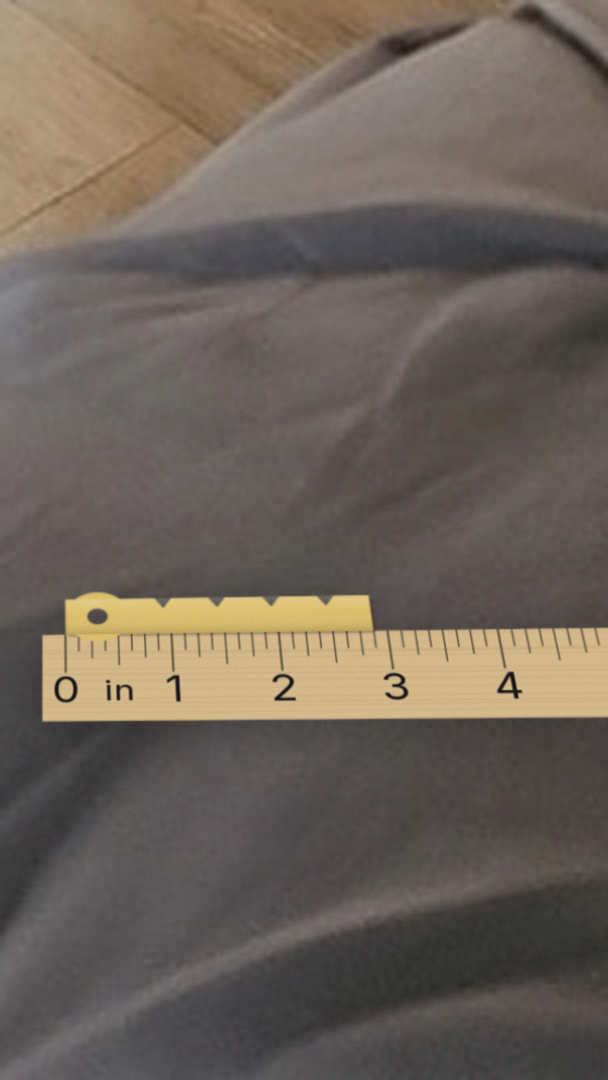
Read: 2.875 in
